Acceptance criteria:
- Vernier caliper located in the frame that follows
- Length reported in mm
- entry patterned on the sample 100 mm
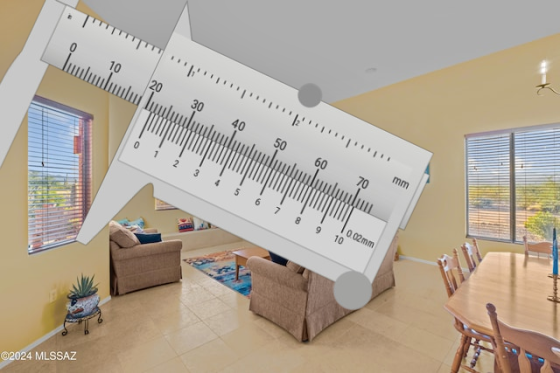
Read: 21.5 mm
